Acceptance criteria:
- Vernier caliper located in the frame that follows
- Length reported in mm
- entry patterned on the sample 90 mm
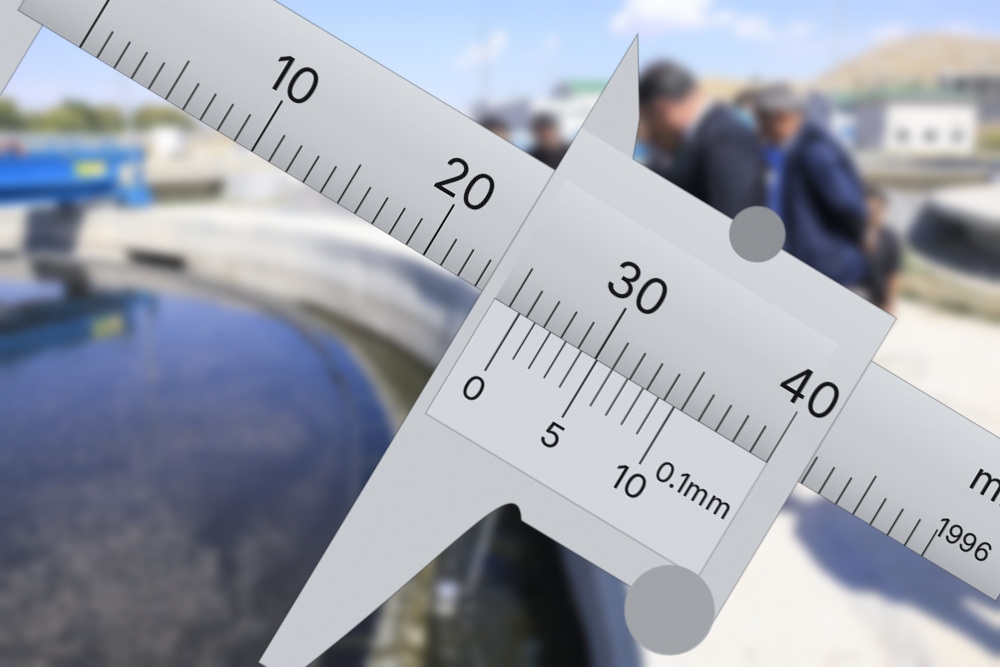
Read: 25.6 mm
